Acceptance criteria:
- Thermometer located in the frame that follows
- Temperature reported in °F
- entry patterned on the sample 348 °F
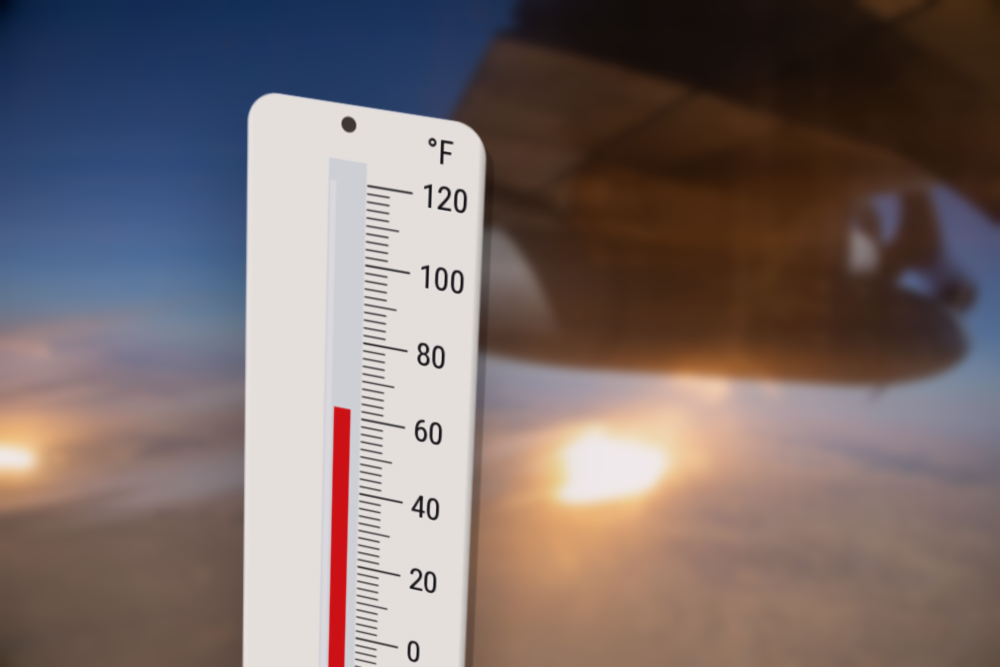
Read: 62 °F
